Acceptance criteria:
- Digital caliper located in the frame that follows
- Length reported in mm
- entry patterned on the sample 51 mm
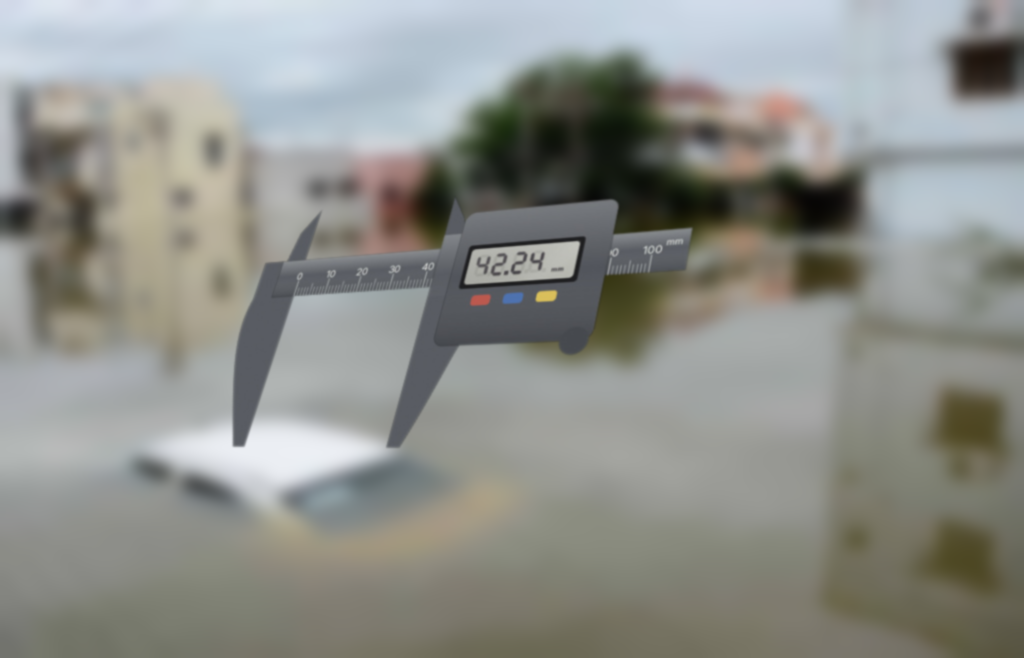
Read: 42.24 mm
